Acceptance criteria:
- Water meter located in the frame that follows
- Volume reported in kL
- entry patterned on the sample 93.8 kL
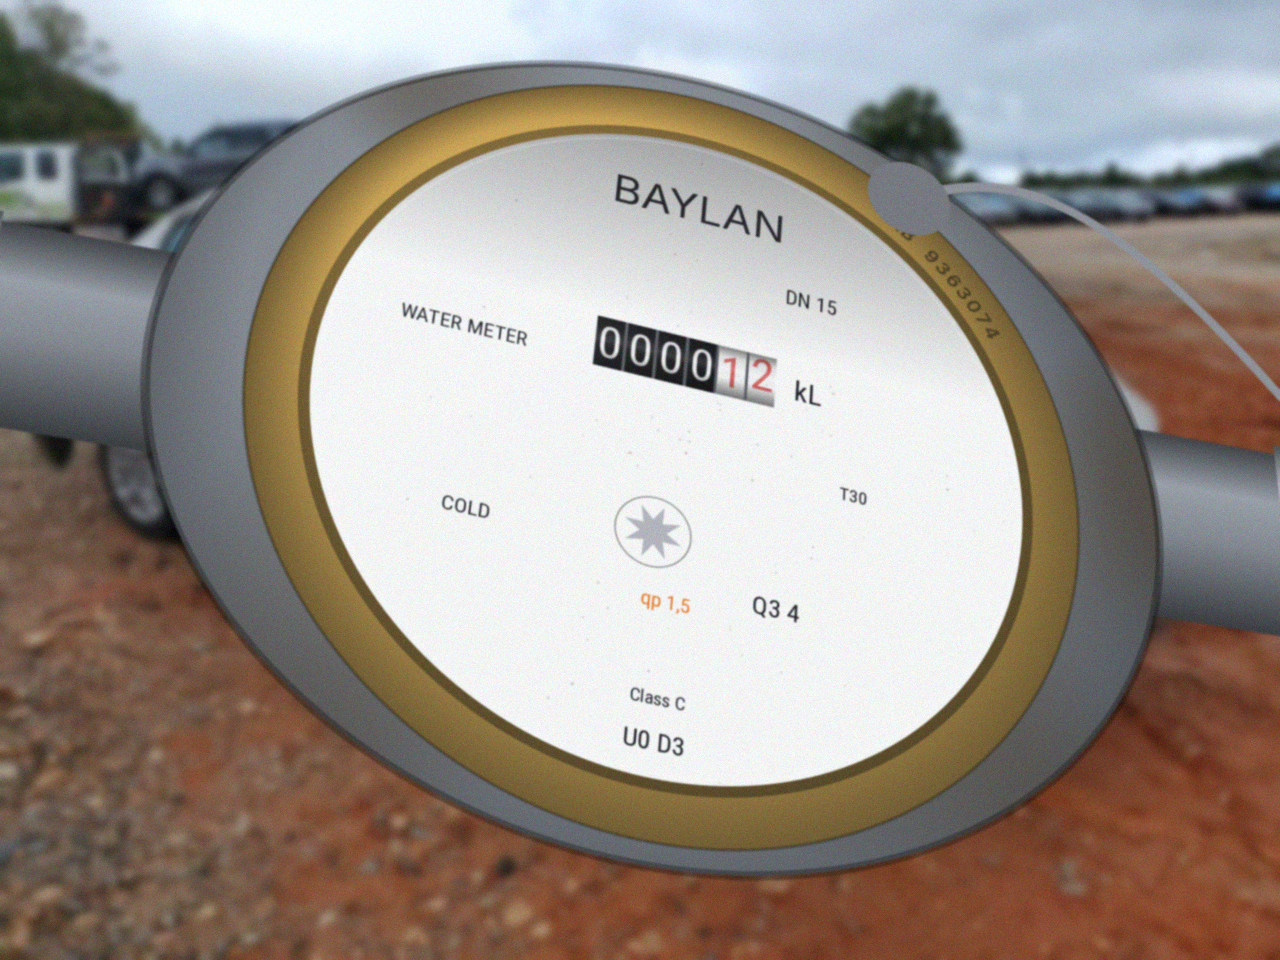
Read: 0.12 kL
